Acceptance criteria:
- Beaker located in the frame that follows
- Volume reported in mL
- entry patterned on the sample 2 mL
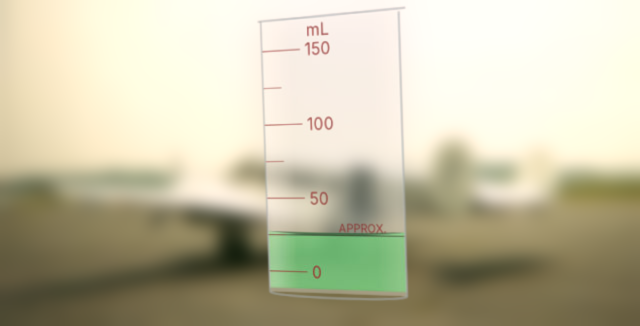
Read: 25 mL
